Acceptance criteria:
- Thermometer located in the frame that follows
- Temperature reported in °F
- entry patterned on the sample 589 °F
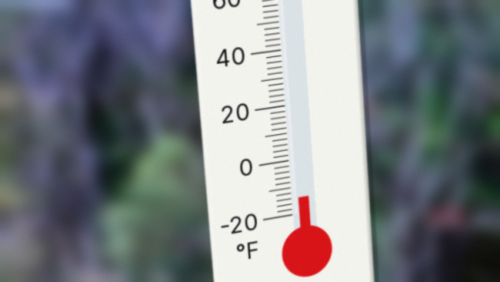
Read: -14 °F
